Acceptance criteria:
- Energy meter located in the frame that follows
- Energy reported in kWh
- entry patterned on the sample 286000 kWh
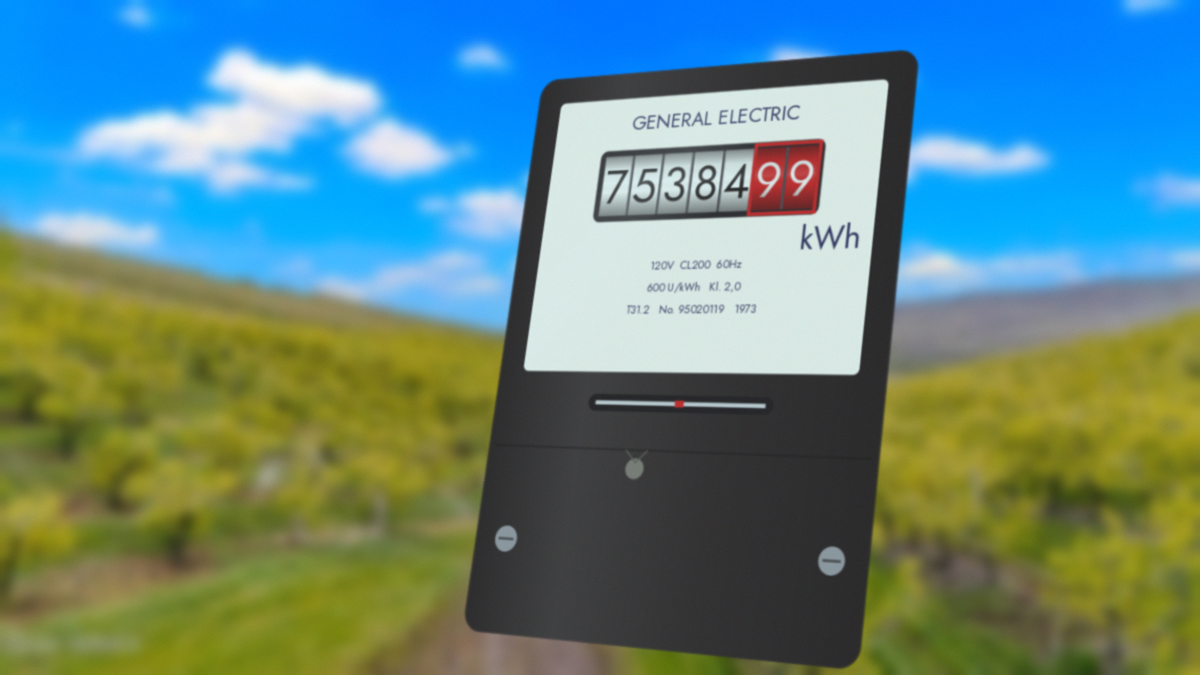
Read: 75384.99 kWh
